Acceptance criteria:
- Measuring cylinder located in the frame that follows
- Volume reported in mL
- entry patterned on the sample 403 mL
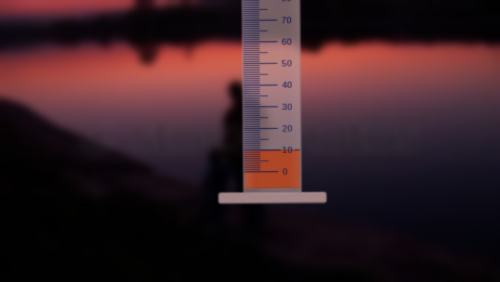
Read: 10 mL
